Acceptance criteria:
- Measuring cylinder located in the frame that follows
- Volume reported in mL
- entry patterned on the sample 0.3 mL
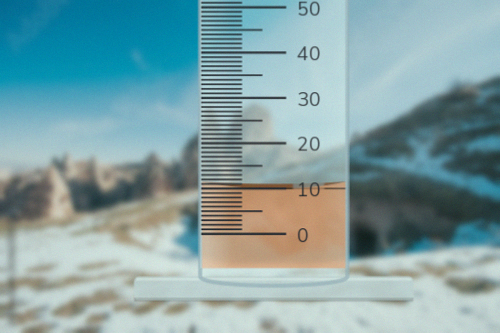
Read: 10 mL
